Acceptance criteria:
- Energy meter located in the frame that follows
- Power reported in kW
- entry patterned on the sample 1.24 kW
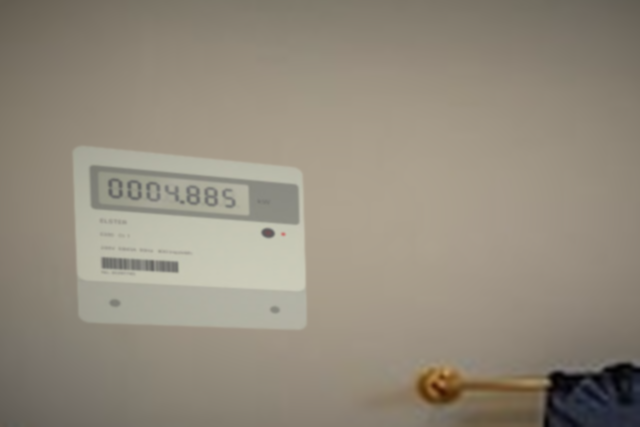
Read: 4.885 kW
